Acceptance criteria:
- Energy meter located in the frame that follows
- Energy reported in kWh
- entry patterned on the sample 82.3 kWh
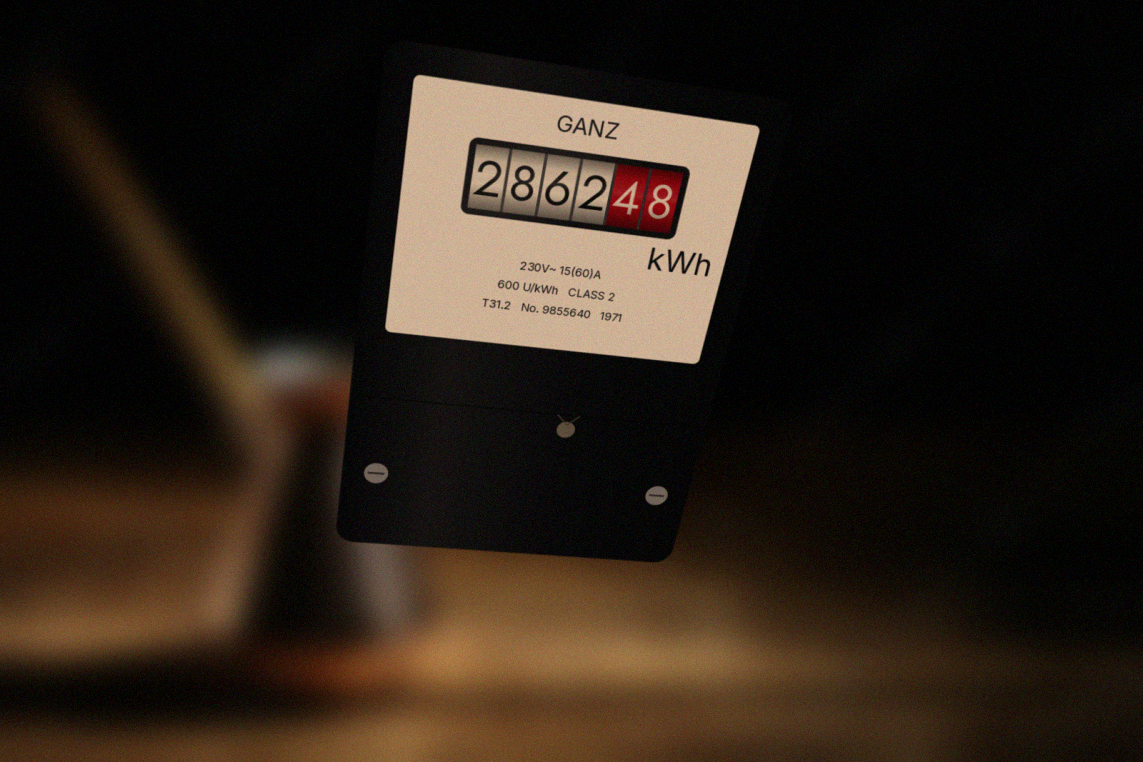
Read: 2862.48 kWh
